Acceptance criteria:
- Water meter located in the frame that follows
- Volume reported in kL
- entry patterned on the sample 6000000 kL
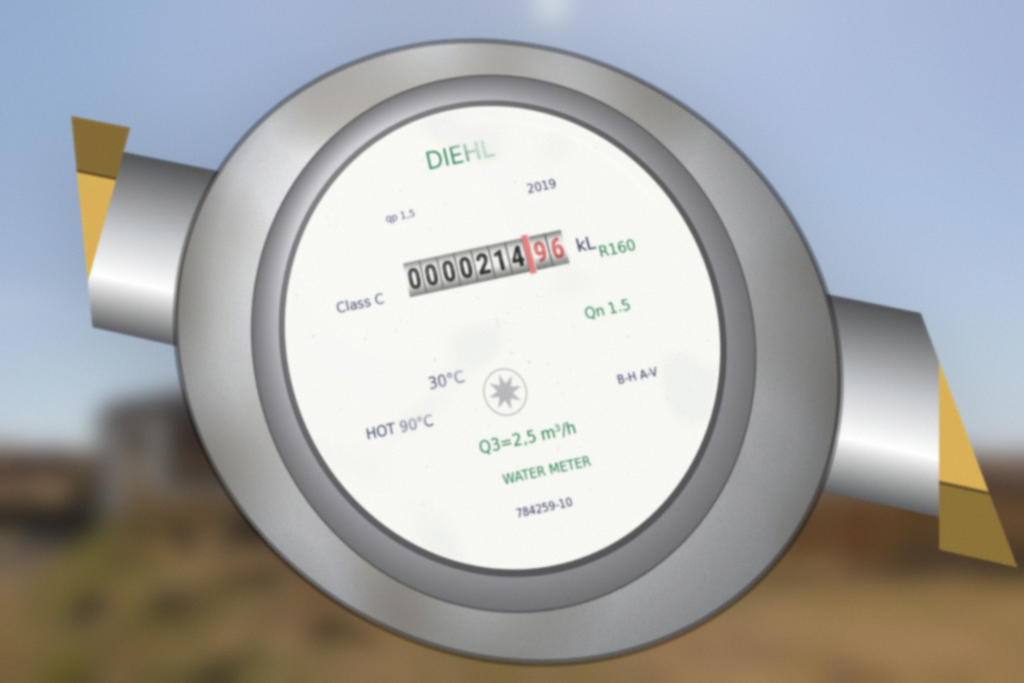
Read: 214.96 kL
